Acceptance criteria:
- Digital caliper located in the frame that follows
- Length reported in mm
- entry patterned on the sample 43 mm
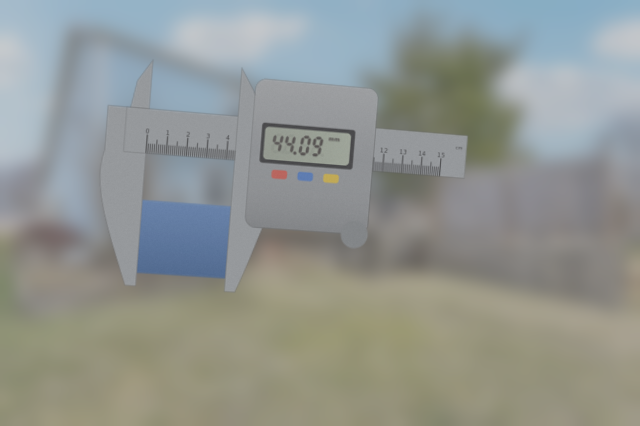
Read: 44.09 mm
